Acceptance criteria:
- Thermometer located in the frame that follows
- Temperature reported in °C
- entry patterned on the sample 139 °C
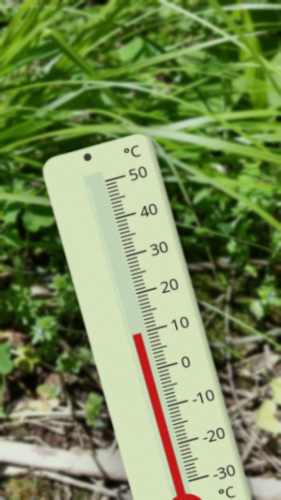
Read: 10 °C
